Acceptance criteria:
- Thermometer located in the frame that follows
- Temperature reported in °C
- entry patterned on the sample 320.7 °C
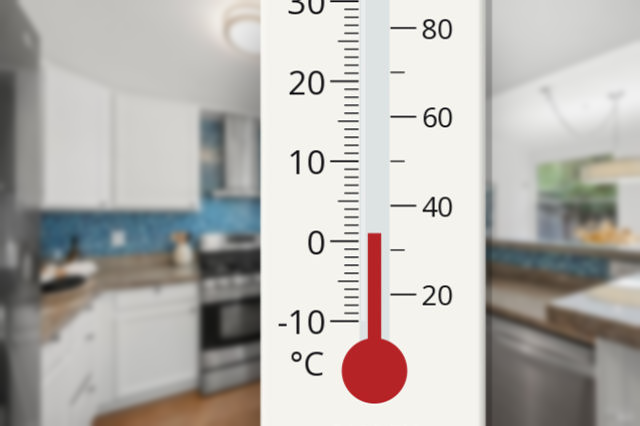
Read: 1 °C
